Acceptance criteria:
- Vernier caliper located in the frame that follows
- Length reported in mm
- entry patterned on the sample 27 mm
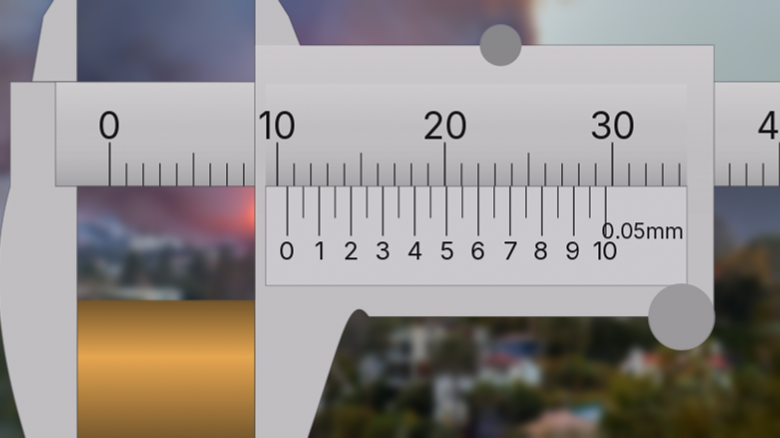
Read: 10.6 mm
